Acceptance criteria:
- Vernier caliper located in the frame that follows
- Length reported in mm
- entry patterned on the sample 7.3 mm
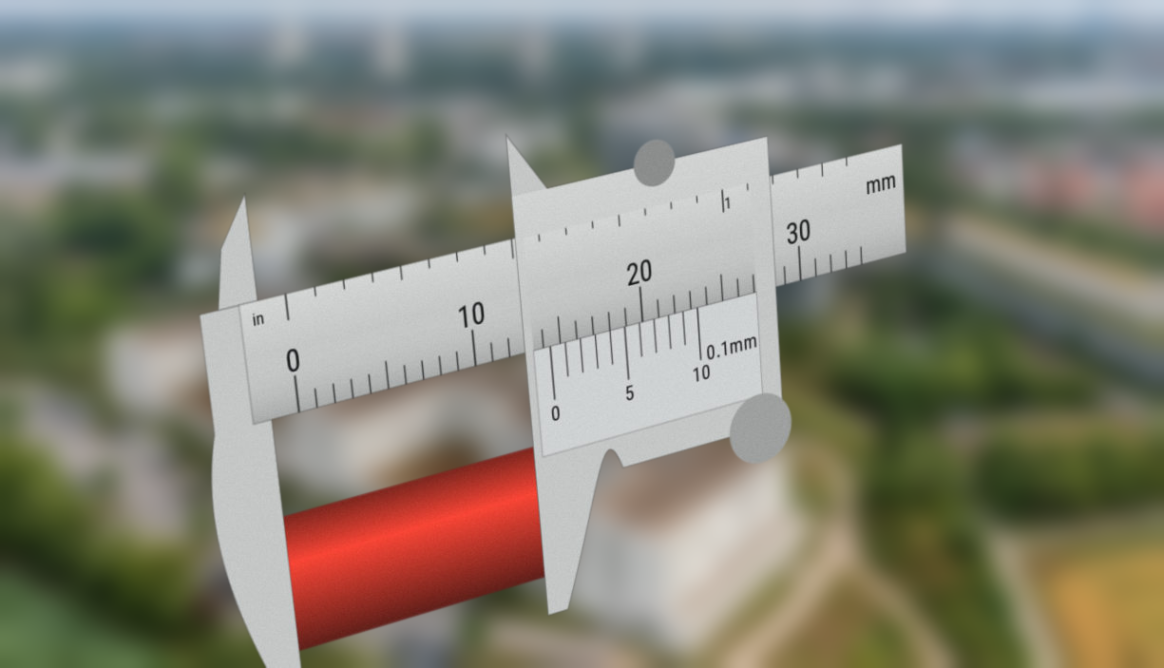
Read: 14.4 mm
